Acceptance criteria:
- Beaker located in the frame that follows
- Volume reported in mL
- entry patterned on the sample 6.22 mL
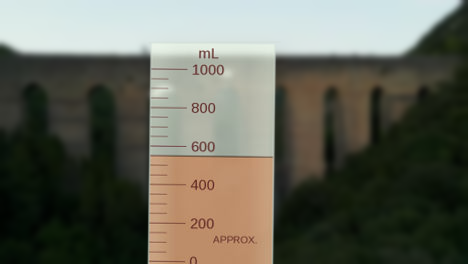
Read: 550 mL
